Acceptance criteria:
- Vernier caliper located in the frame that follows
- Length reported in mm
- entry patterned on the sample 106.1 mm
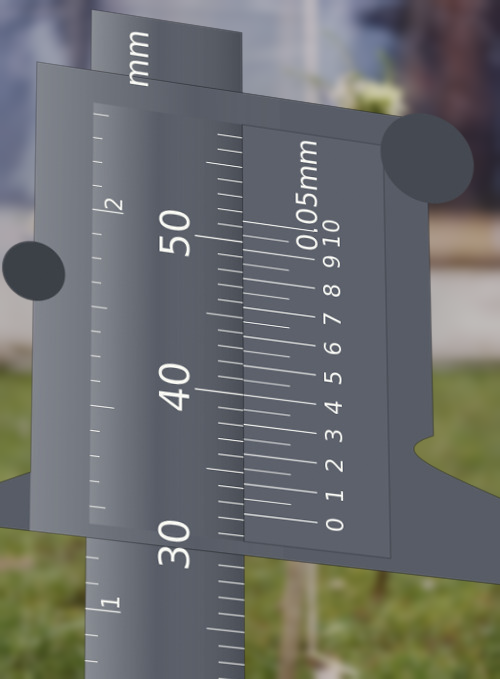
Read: 32.4 mm
